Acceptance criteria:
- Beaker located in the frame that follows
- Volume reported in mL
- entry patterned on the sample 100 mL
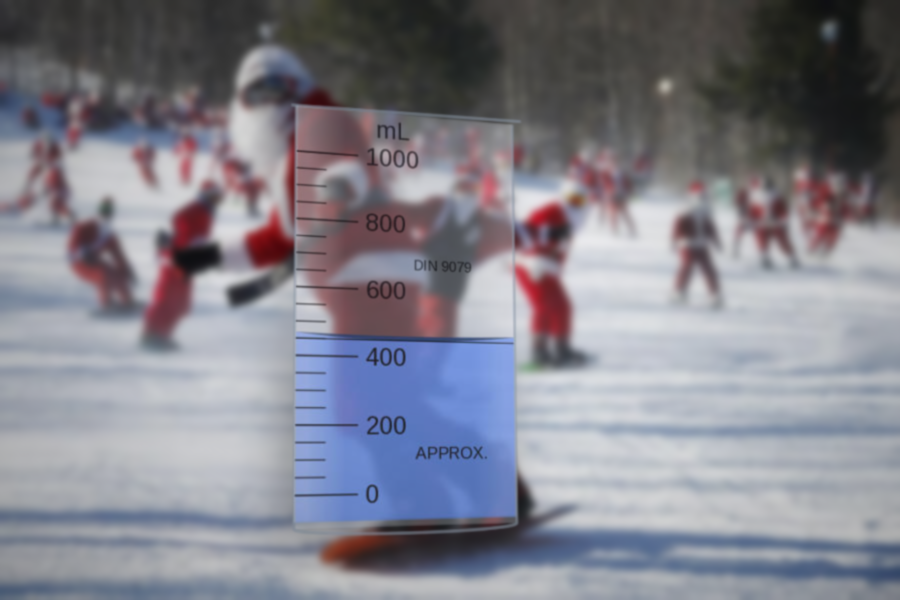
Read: 450 mL
